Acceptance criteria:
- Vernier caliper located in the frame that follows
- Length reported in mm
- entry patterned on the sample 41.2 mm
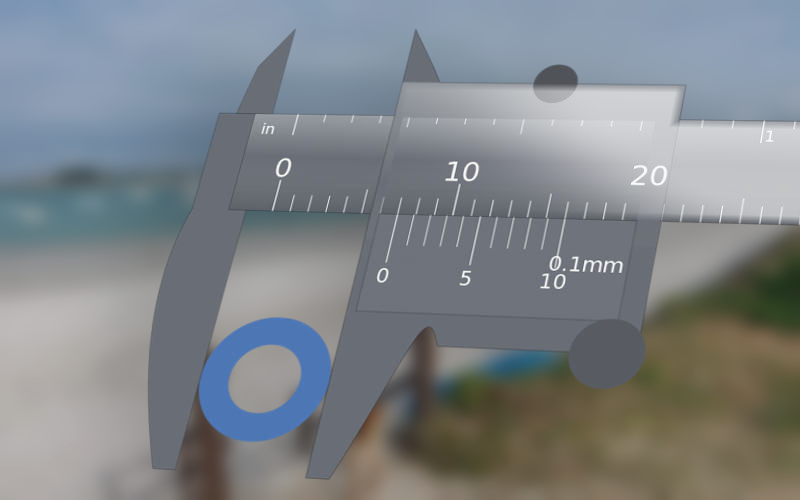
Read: 7.0 mm
